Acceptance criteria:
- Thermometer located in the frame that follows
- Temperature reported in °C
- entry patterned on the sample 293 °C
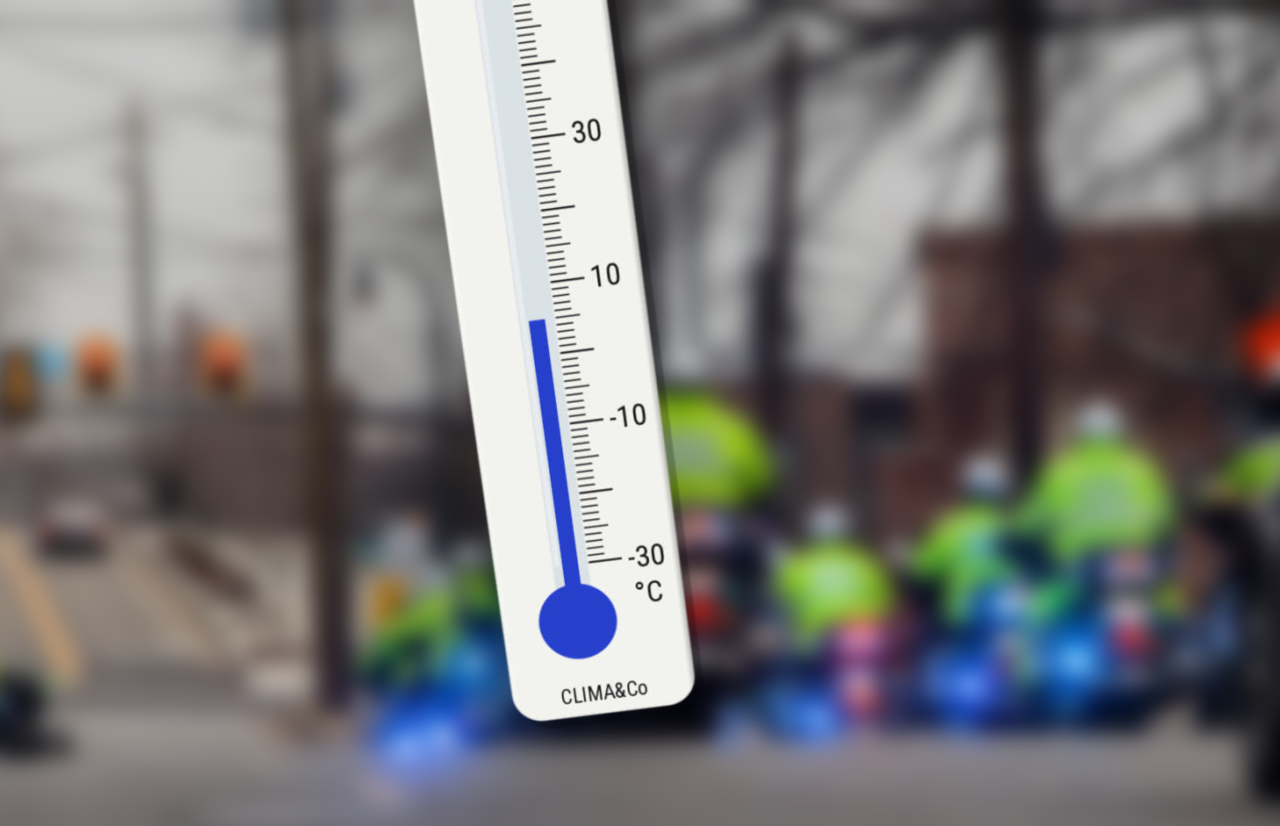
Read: 5 °C
